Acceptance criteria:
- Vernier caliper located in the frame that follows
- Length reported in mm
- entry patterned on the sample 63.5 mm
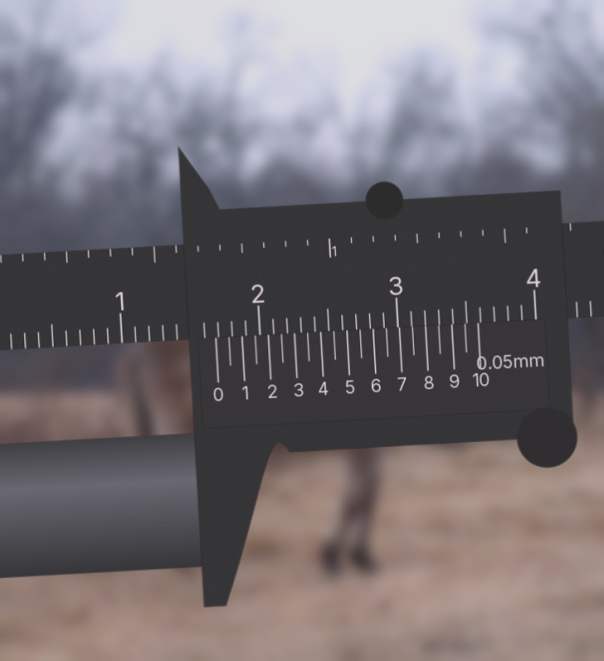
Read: 16.8 mm
